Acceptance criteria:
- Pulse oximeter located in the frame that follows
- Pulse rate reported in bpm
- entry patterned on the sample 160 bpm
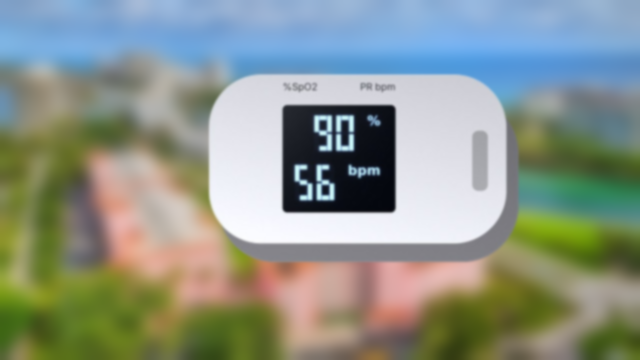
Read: 56 bpm
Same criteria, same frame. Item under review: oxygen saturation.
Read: 90 %
